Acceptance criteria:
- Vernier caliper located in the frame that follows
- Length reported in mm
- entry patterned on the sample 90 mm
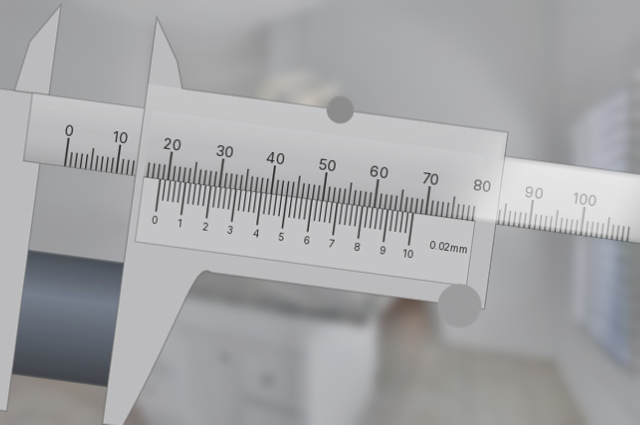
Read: 18.5 mm
